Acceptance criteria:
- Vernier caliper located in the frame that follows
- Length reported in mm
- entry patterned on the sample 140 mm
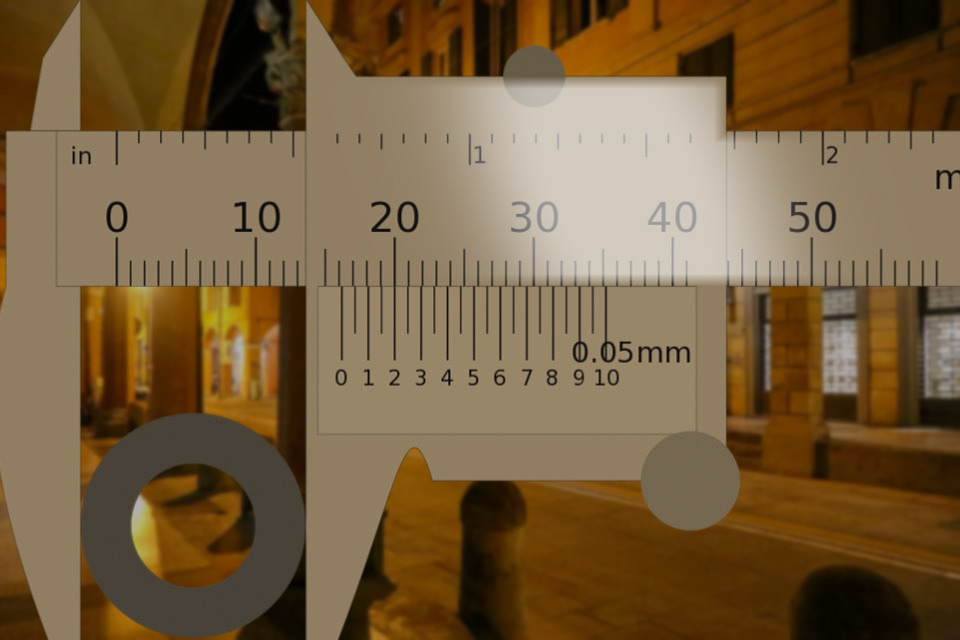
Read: 16.2 mm
